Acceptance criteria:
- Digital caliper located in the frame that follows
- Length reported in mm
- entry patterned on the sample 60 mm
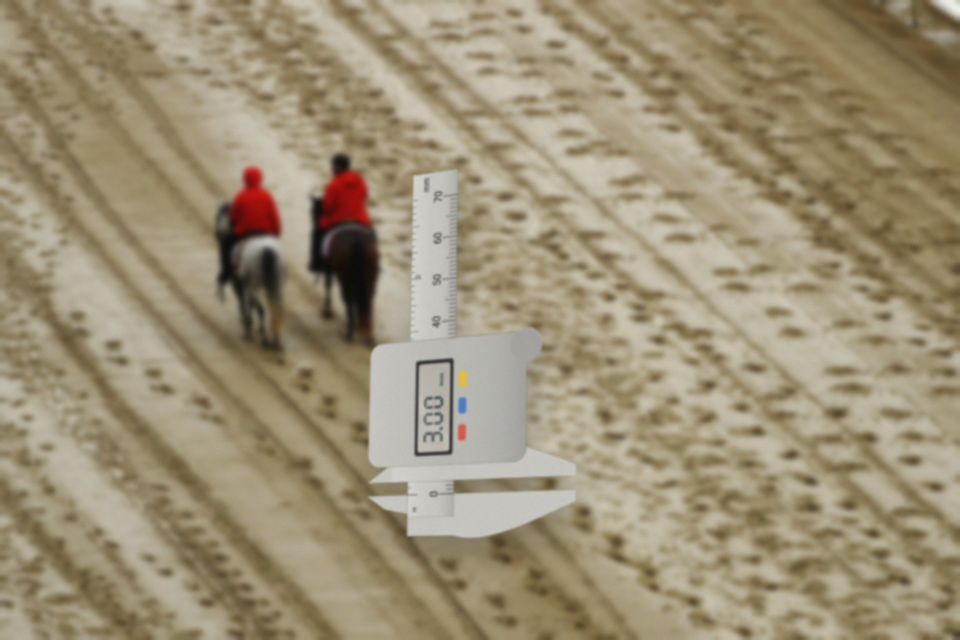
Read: 3.00 mm
